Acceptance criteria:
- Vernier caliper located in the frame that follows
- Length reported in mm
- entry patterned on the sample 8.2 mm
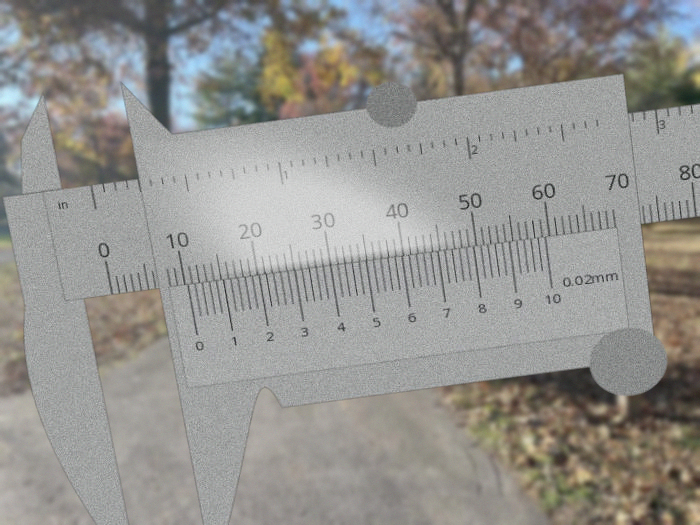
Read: 10.4 mm
